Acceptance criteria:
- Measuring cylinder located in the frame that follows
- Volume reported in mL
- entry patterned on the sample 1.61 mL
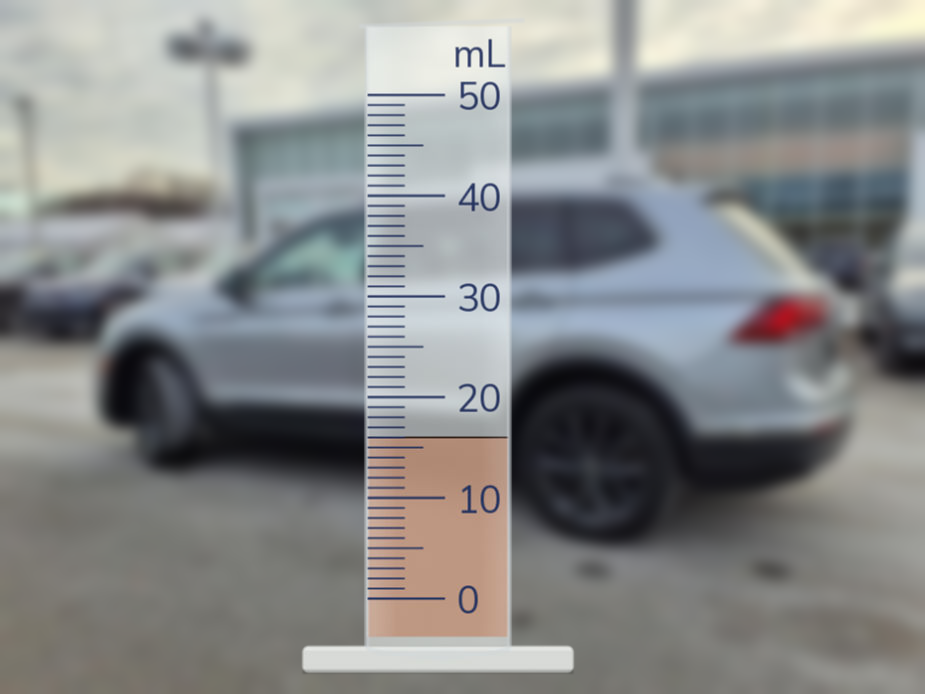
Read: 16 mL
